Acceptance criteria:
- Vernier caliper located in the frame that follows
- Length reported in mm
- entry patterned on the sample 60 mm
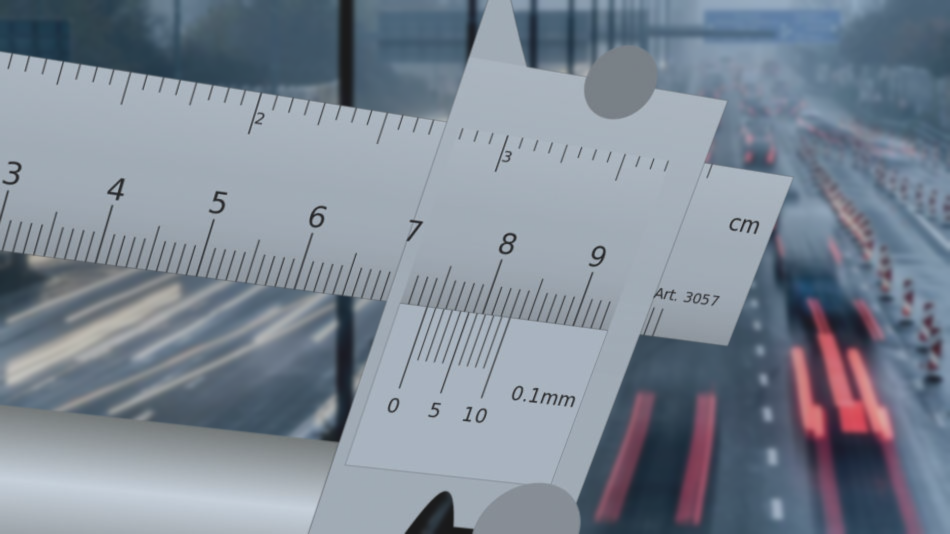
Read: 74.0 mm
